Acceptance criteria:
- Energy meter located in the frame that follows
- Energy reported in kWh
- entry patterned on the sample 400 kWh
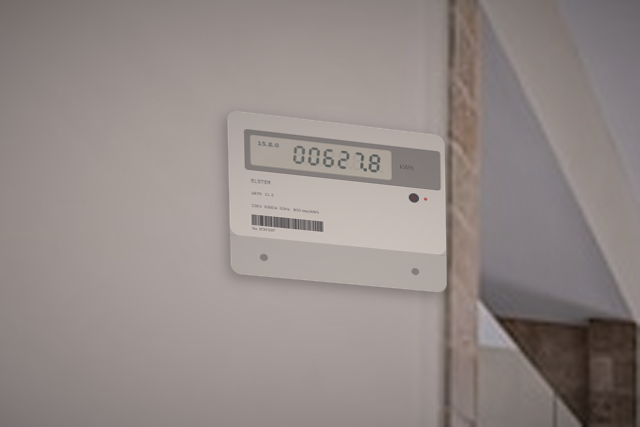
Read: 627.8 kWh
